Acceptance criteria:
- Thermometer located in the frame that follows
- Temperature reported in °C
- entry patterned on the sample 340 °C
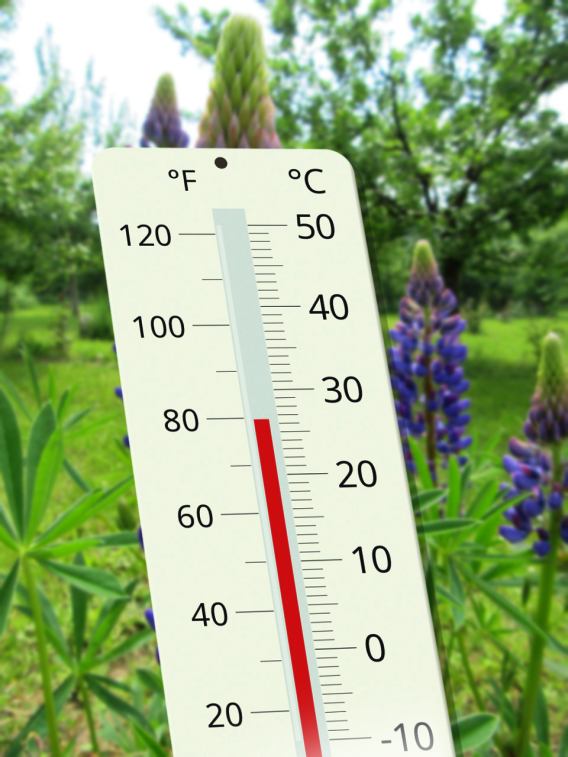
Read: 26.5 °C
